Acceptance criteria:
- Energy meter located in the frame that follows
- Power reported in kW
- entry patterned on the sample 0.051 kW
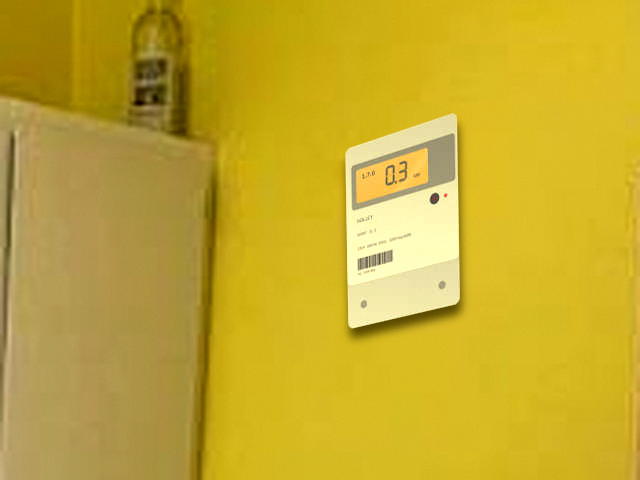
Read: 0.3 kW
